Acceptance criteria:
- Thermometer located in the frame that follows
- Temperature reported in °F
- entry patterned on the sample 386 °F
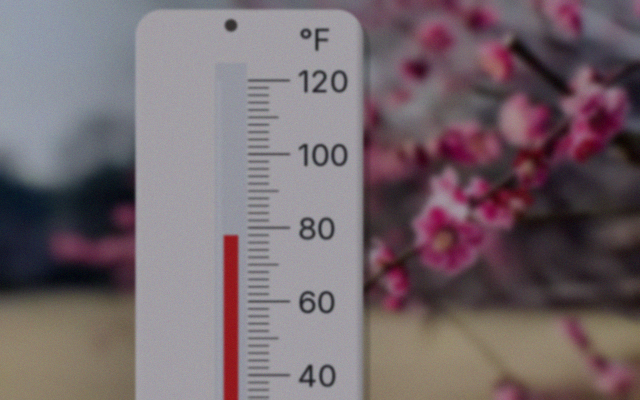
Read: 78 °F
